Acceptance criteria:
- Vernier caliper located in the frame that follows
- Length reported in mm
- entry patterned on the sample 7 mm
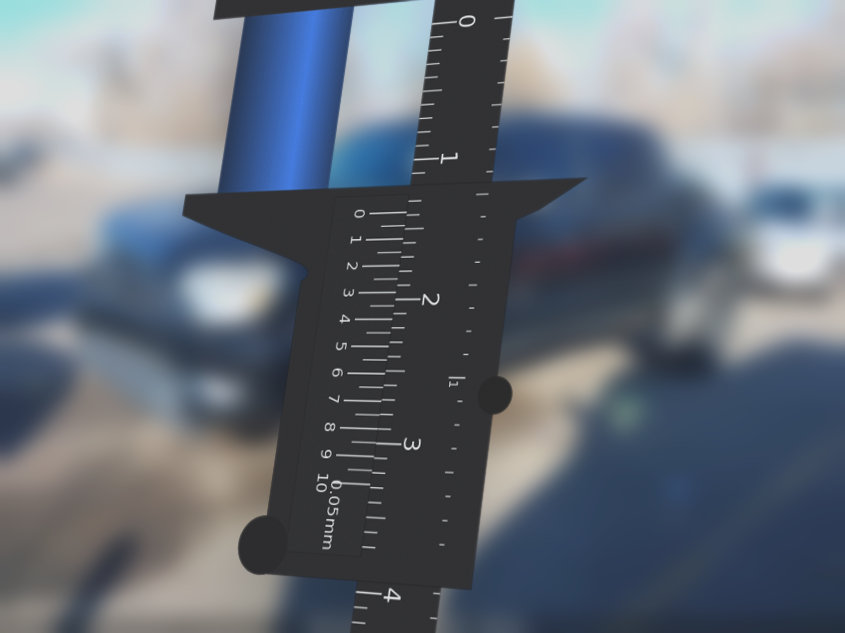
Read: 13.8 mm
